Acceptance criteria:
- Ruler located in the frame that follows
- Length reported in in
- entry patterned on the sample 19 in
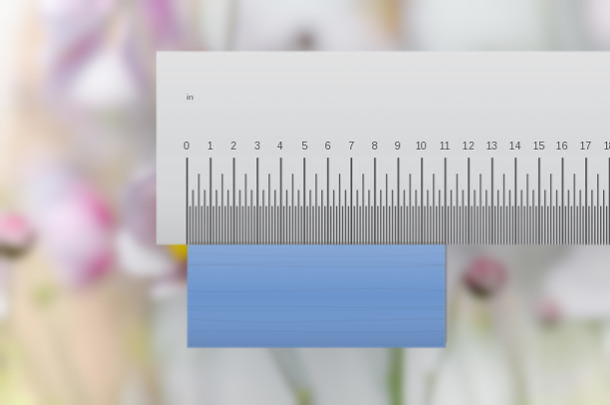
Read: 11 in
